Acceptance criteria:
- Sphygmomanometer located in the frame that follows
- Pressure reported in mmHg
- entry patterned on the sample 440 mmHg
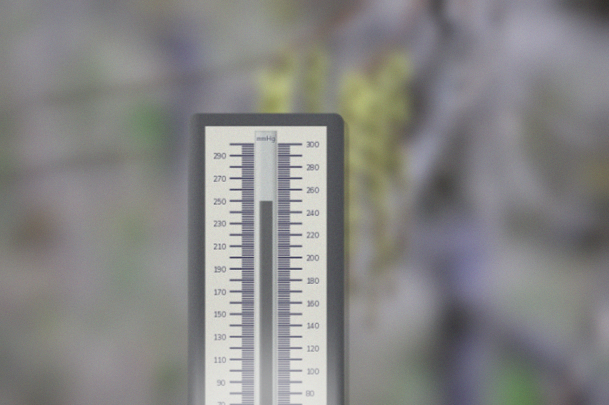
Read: 250 mmHg
